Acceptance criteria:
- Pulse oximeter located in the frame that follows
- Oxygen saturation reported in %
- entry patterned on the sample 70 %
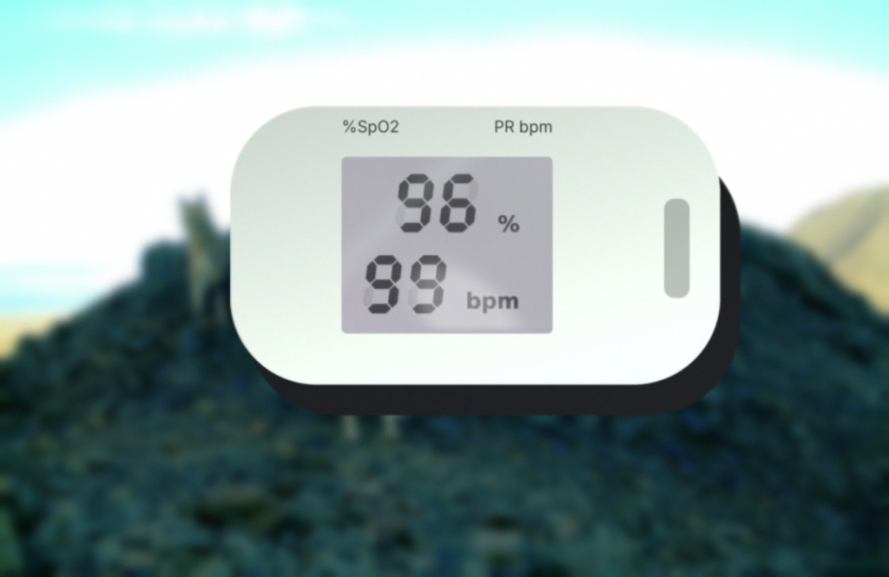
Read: 96 %
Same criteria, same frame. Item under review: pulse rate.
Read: 99 bpm
